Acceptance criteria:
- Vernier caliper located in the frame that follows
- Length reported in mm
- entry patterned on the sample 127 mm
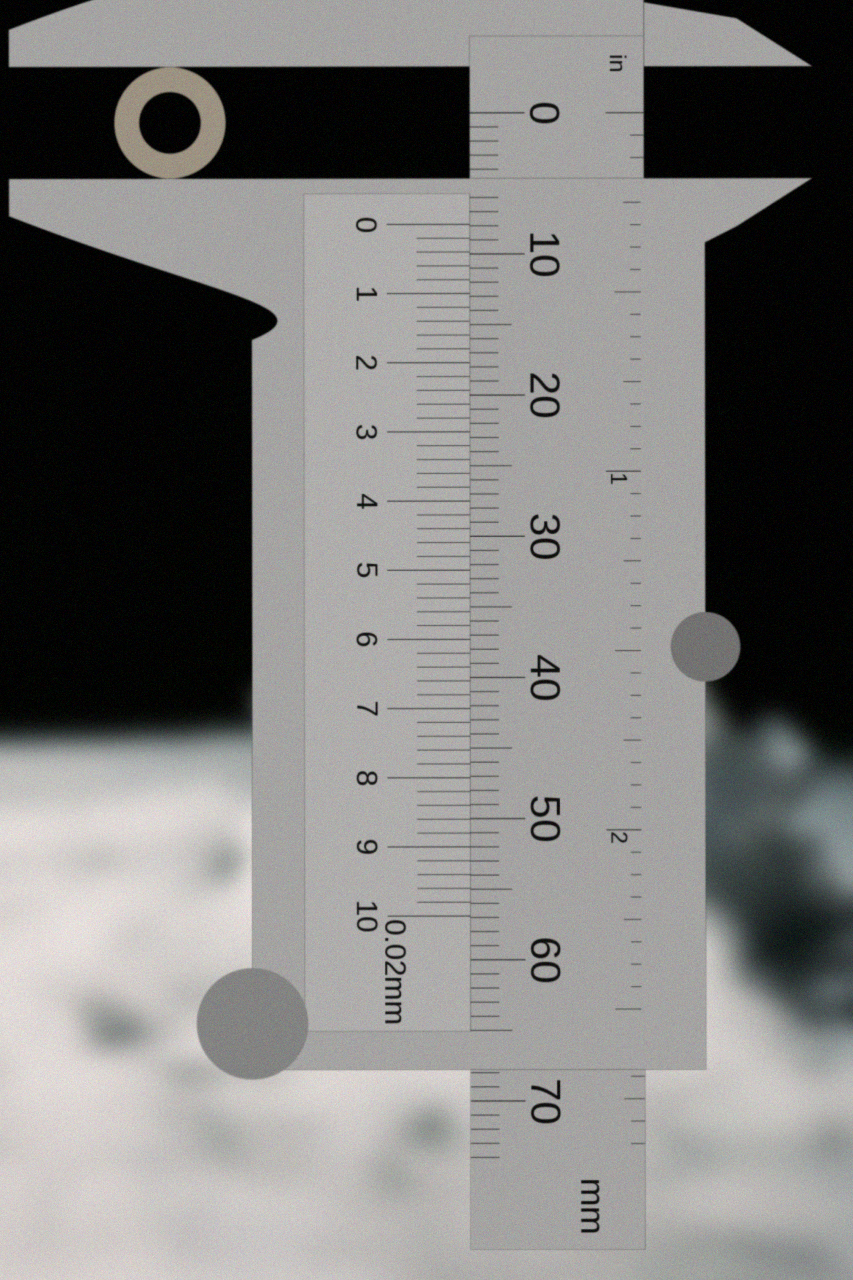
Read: 7.9 mm
